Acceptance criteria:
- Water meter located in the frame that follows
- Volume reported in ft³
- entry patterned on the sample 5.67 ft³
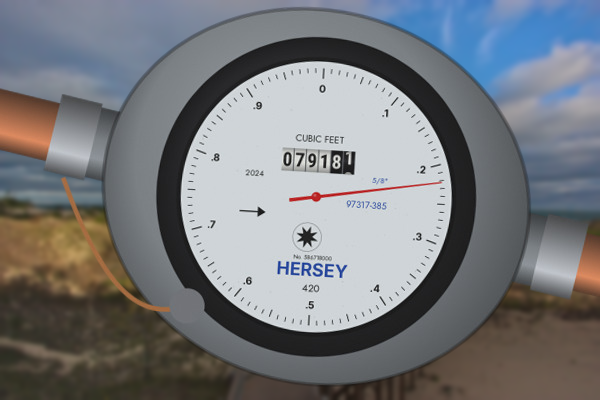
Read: 79181.22 ft³
